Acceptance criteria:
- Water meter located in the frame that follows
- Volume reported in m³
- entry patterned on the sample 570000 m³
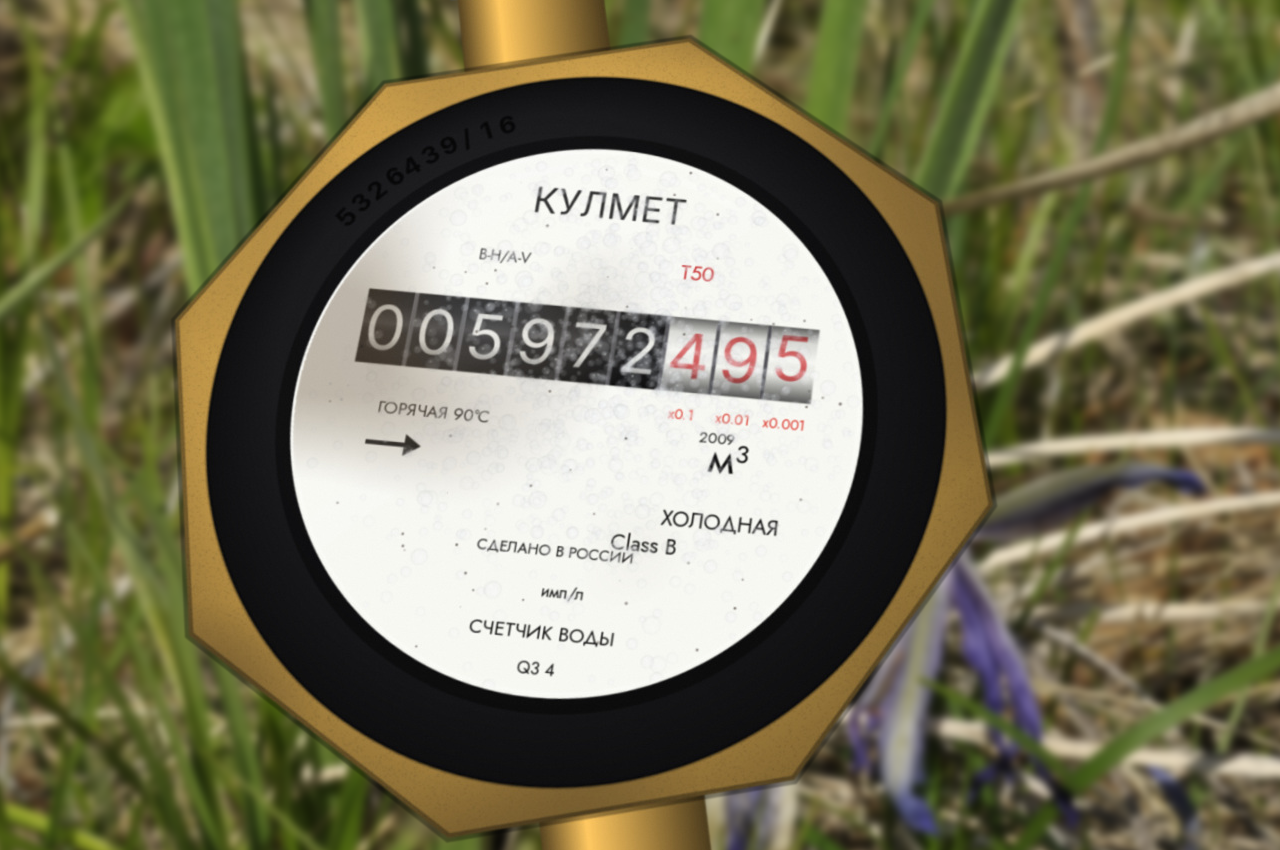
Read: 5972.495 m³
